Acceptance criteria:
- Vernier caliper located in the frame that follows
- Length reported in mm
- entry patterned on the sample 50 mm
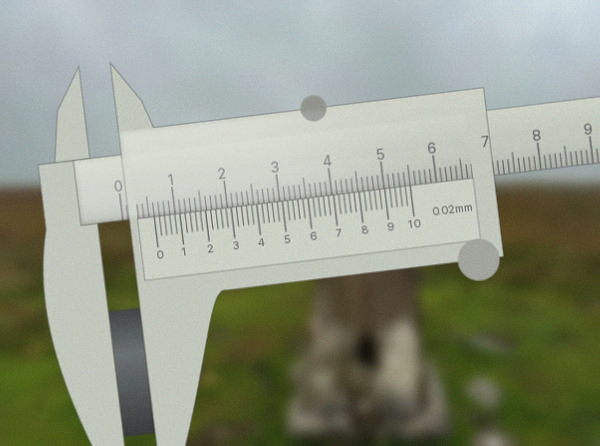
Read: 6.0 mm
